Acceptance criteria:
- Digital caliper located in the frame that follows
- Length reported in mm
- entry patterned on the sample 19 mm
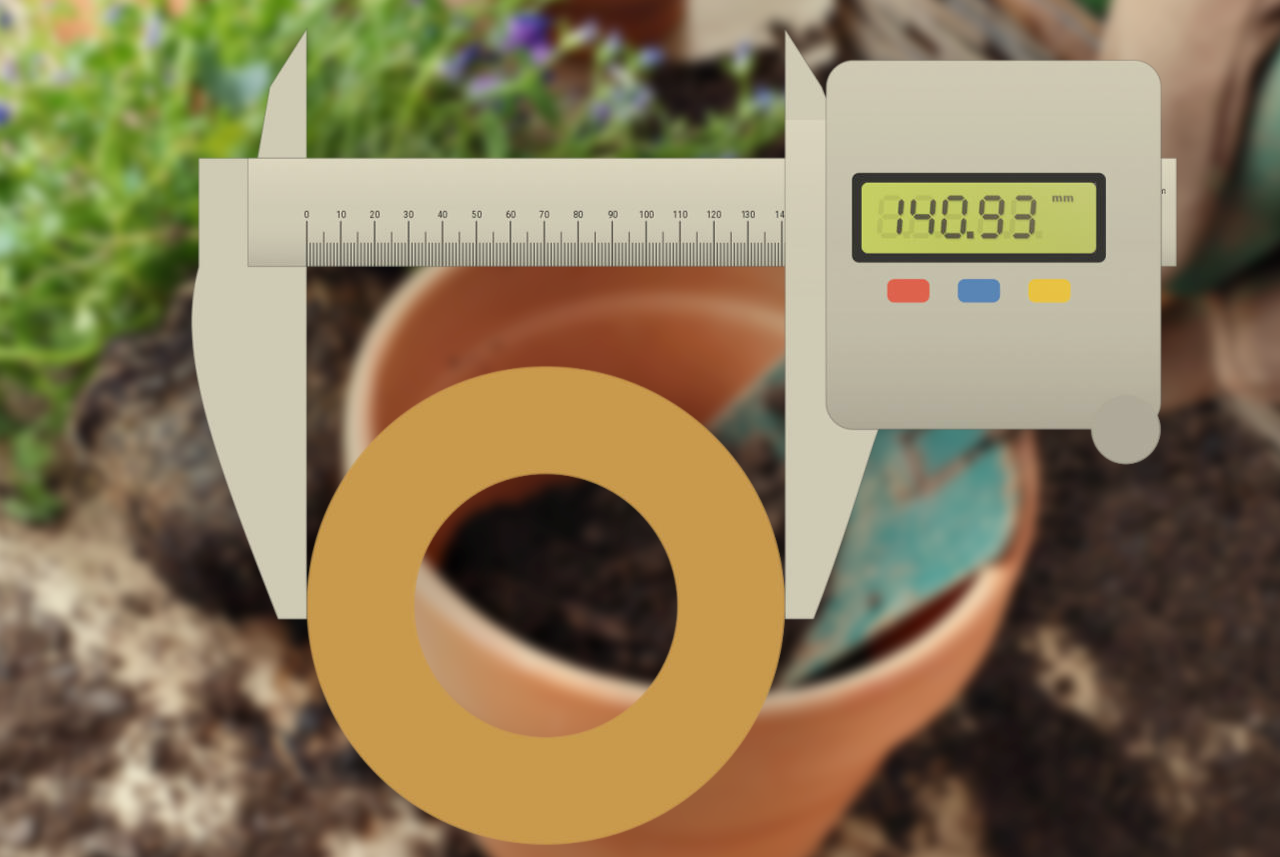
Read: 140.93 mm
